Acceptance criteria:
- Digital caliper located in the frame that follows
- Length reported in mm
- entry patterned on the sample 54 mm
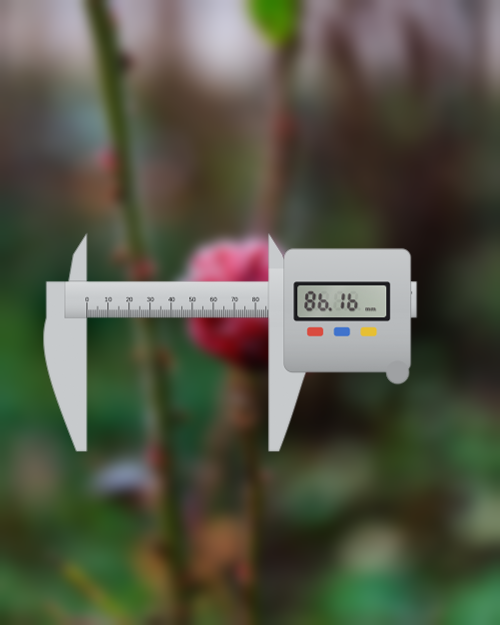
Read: 86.16 mm
